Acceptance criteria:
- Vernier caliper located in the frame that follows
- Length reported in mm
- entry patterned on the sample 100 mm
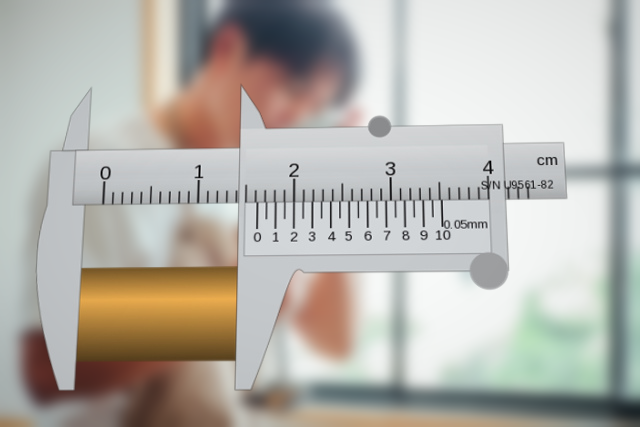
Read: 16.2 mm
